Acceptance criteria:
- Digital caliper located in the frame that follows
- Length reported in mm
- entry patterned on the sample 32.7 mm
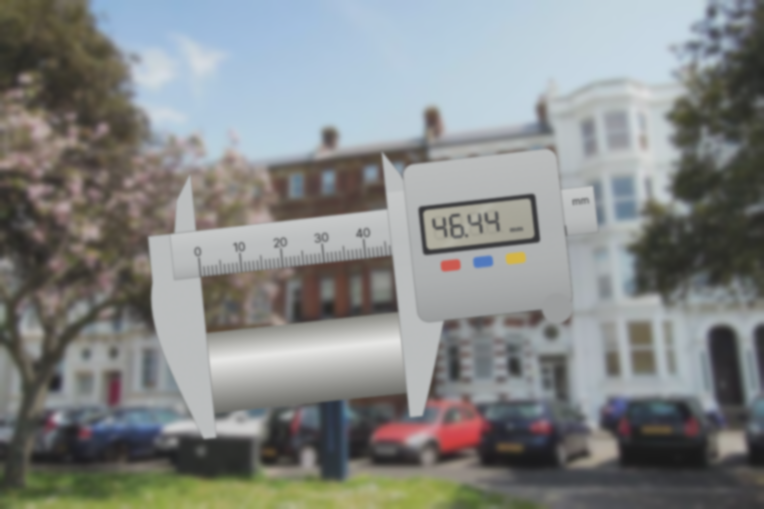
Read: 46.44 mm
